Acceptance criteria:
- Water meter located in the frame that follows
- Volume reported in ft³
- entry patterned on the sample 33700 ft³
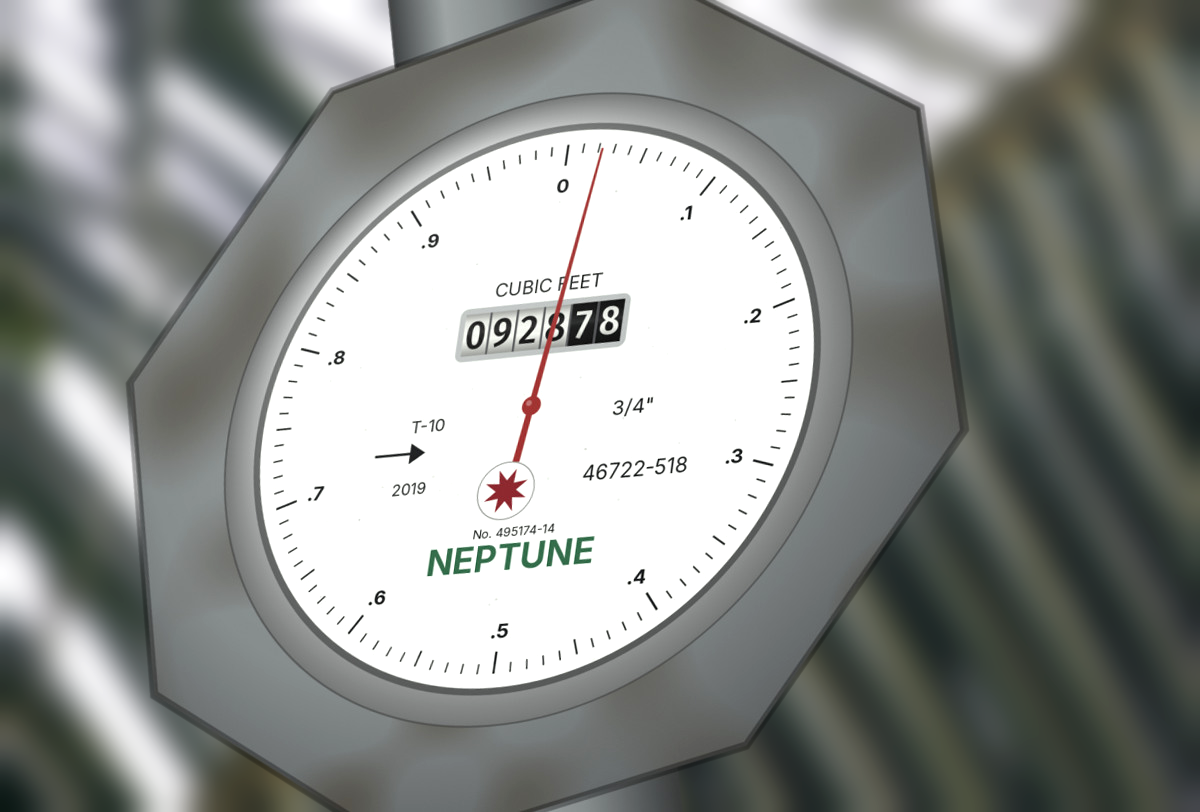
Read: 92878.02 ft³
